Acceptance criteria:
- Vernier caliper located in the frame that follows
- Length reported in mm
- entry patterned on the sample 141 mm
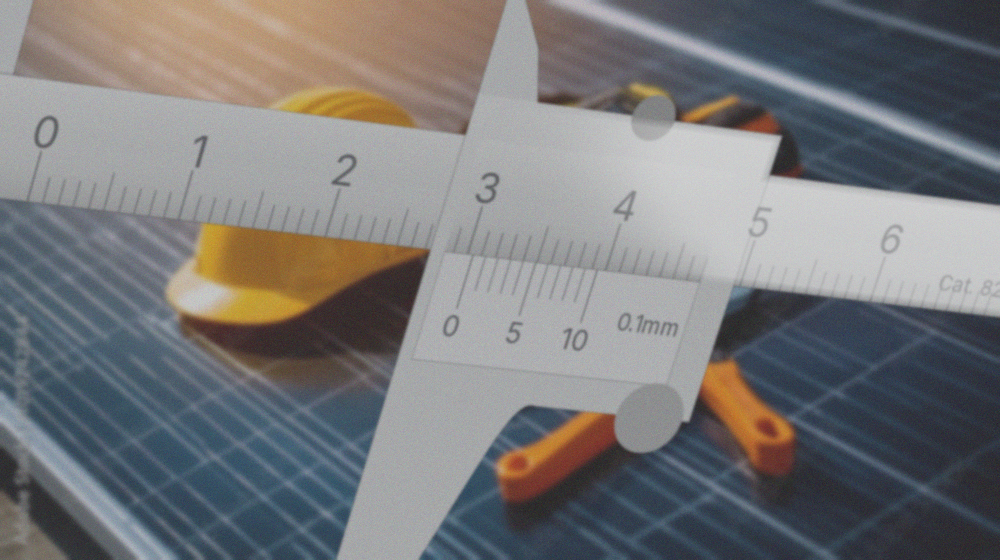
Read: 30.4 mm
